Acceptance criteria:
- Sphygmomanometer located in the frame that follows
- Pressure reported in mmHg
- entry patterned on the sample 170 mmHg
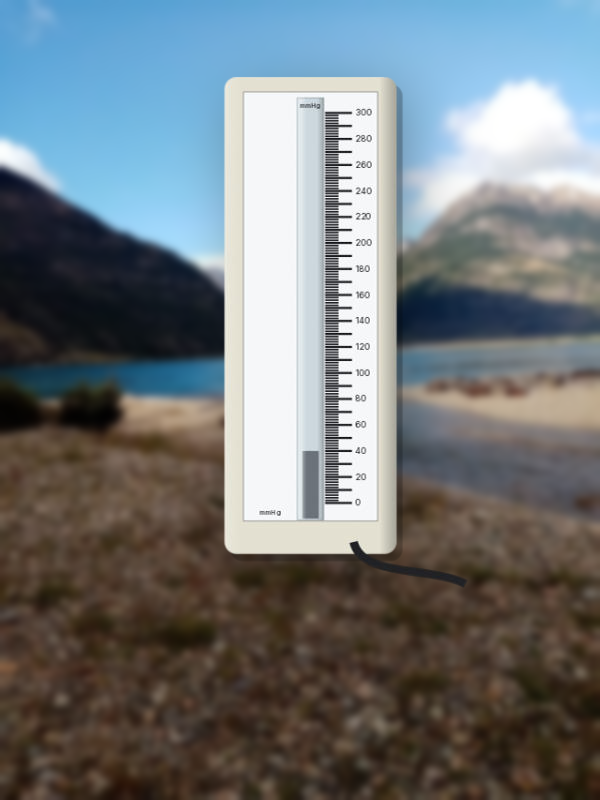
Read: 40 mmHg
